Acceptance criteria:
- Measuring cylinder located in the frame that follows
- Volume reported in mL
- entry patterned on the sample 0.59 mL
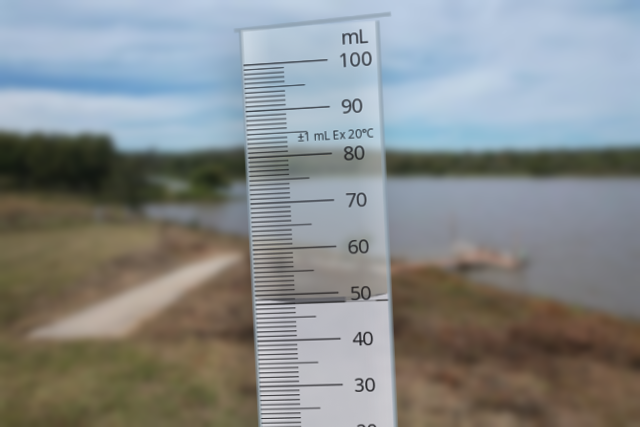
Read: 48 mL
